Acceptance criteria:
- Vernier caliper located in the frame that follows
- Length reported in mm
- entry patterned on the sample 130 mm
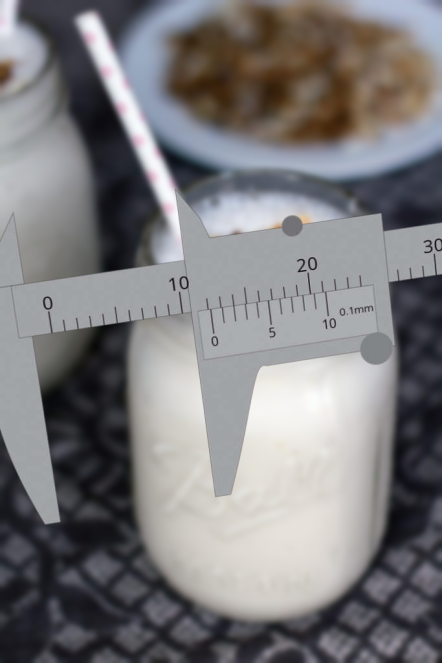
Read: 12.2 mm
